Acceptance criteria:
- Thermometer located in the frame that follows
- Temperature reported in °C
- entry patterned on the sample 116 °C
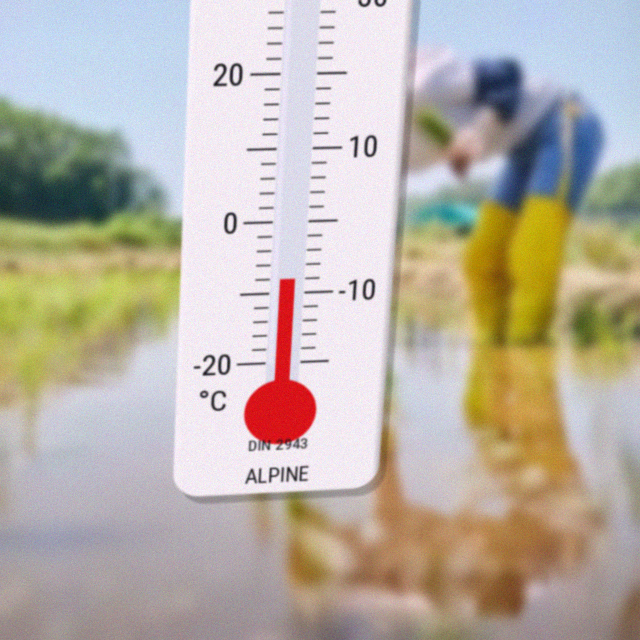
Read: -8 °C
